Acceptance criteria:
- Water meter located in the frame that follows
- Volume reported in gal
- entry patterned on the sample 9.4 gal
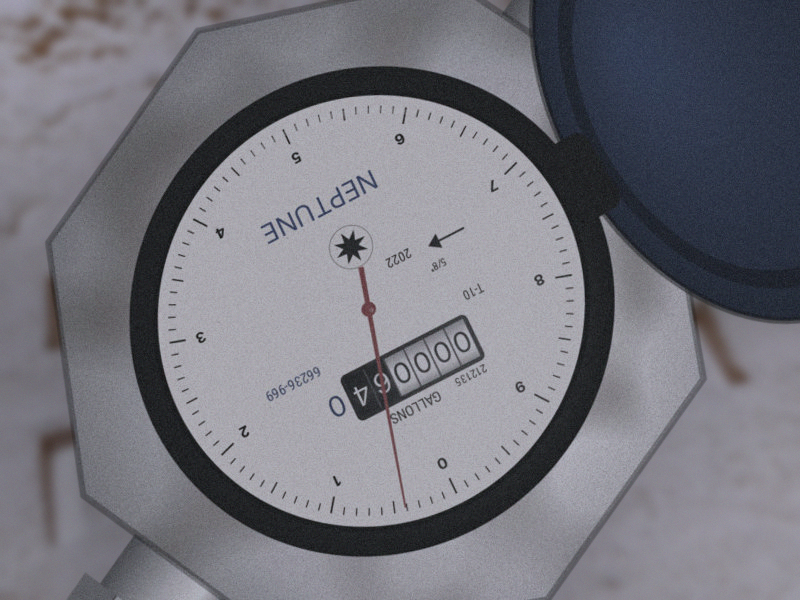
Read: 640.4 gal
